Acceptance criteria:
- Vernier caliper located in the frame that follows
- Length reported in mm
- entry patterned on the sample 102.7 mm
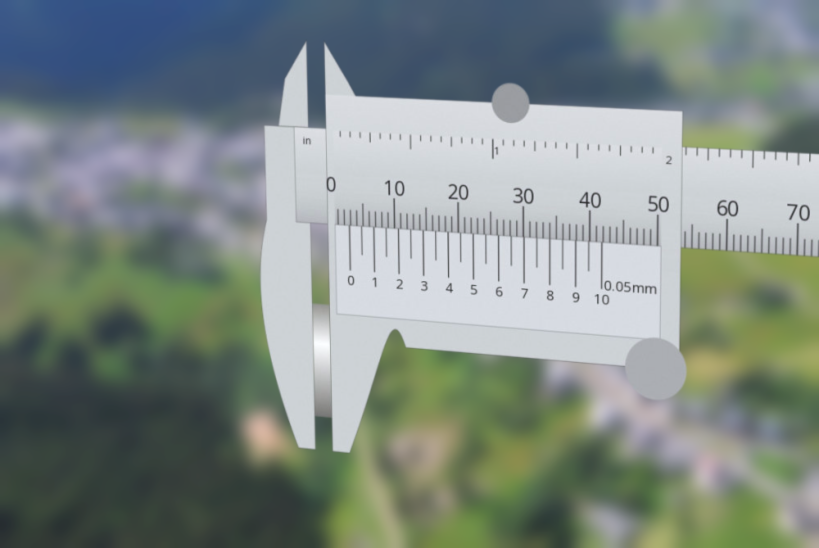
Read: 2.8 mm
